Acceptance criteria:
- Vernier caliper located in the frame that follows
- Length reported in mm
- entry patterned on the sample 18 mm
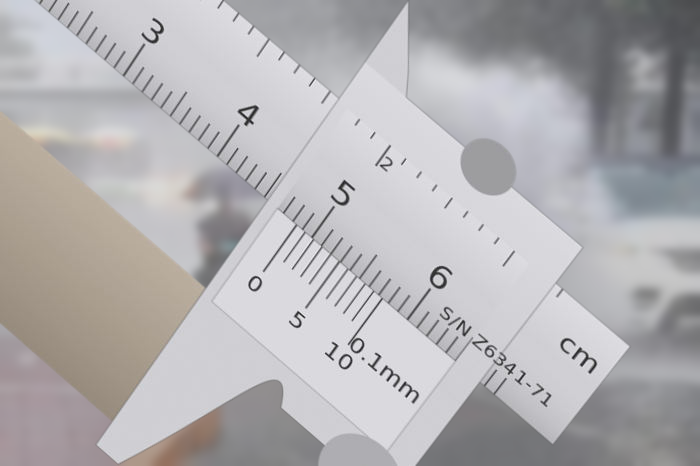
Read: 48.4 mm
